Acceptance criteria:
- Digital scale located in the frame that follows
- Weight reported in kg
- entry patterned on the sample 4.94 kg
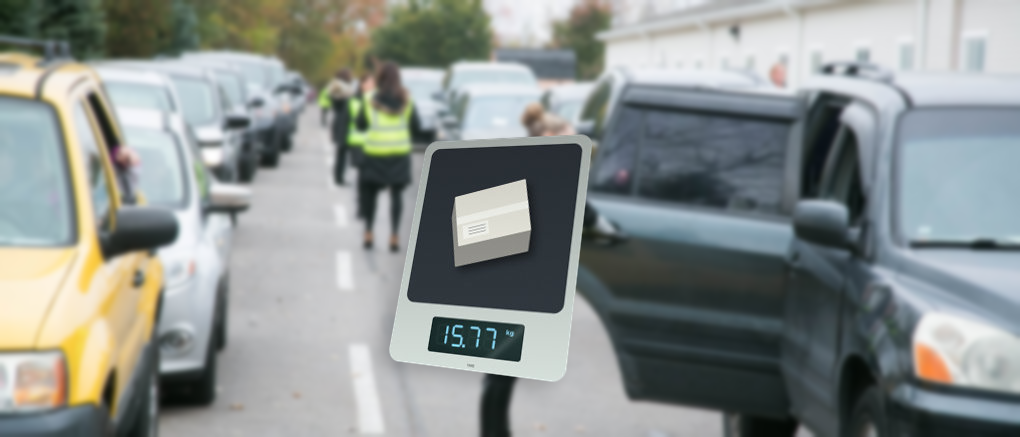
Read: 15.77 kg
